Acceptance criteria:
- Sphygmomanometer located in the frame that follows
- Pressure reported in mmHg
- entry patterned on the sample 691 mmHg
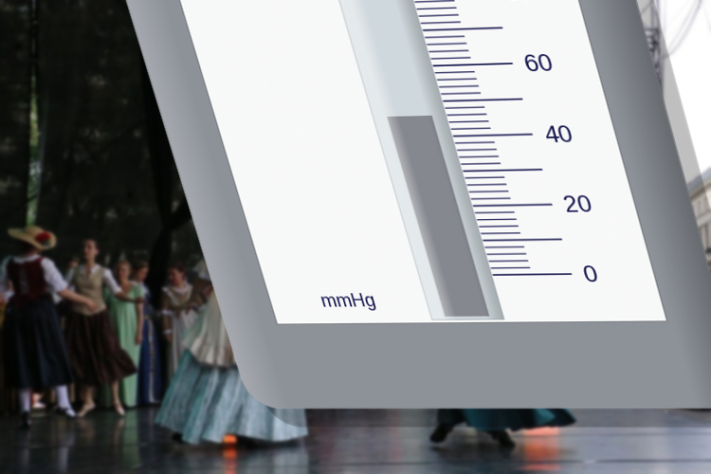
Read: 46 mmHg
